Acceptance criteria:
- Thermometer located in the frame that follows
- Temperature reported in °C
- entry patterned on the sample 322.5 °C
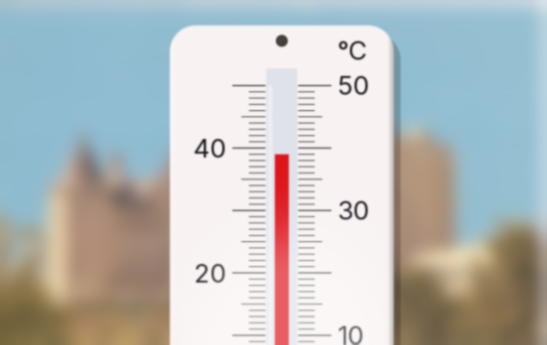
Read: 39 °C
